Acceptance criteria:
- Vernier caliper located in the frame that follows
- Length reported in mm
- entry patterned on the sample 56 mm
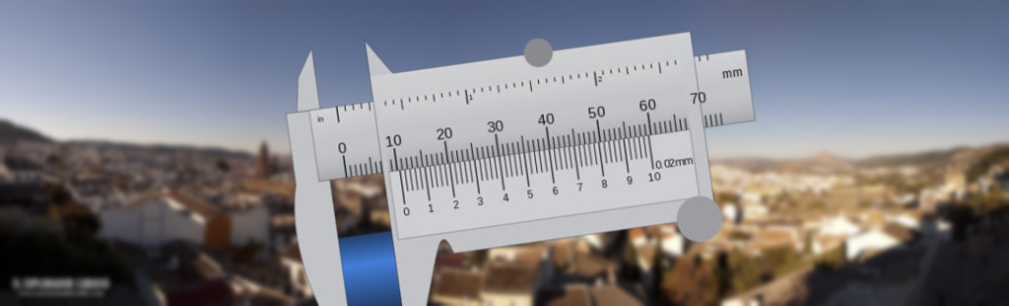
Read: 10.5 mm
